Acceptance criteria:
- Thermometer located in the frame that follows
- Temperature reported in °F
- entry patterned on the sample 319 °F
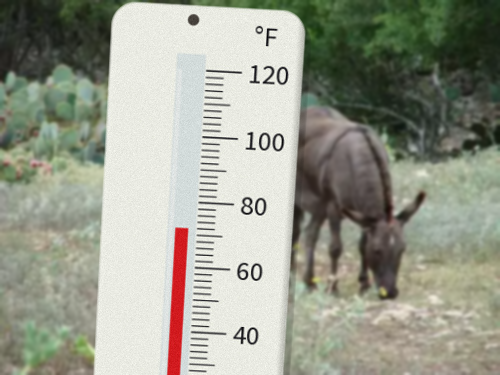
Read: 72 °F
